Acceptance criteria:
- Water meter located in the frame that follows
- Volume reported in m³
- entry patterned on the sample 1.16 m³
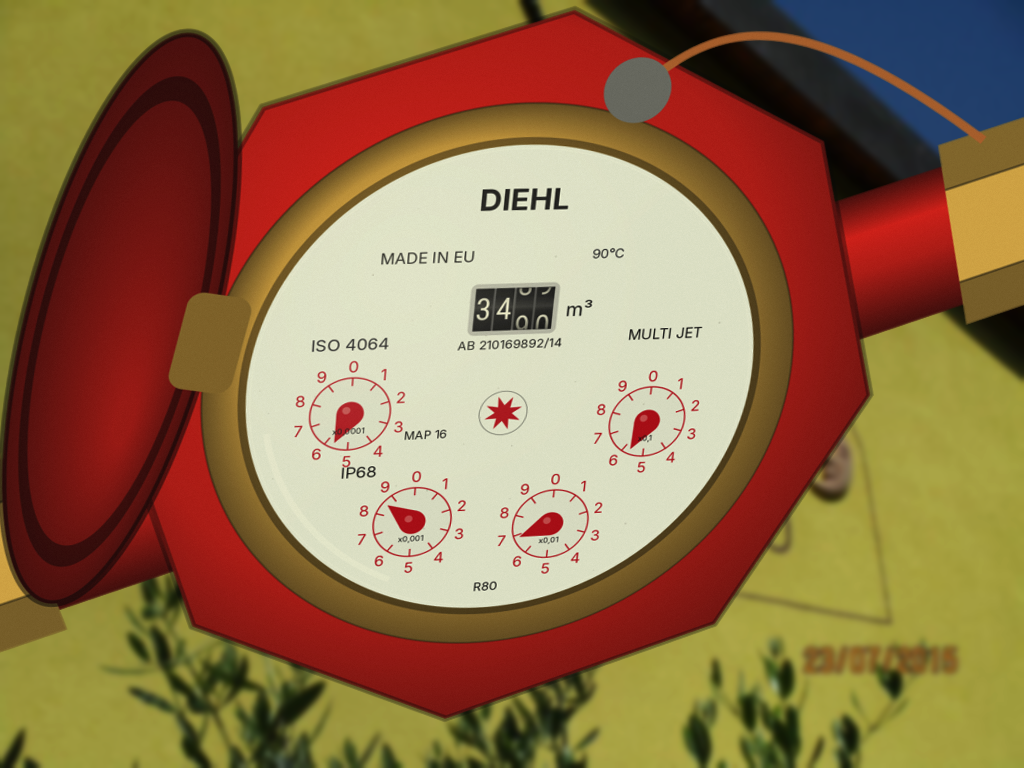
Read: 3489.5685 m³
